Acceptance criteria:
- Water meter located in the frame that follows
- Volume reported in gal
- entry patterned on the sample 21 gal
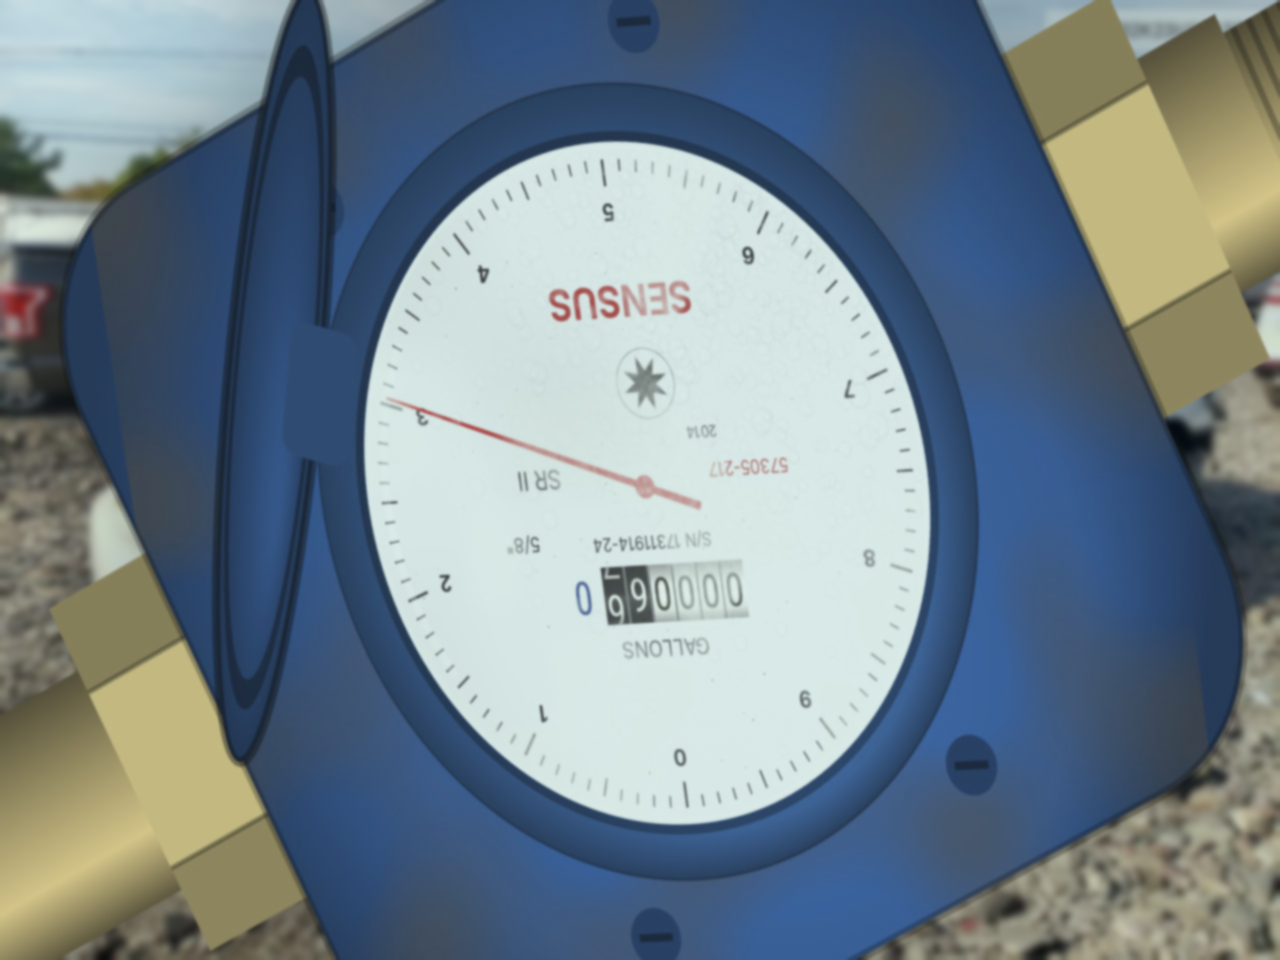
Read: 663.0 gal
